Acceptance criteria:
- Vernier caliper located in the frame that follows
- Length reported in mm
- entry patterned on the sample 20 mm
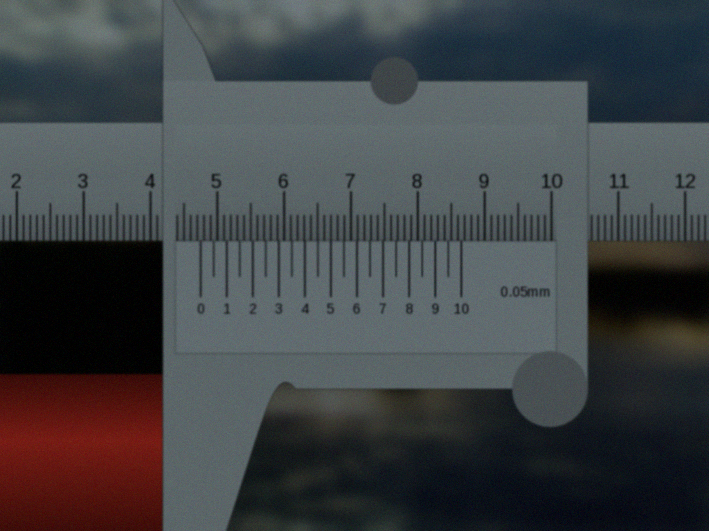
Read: 47.5 mm
